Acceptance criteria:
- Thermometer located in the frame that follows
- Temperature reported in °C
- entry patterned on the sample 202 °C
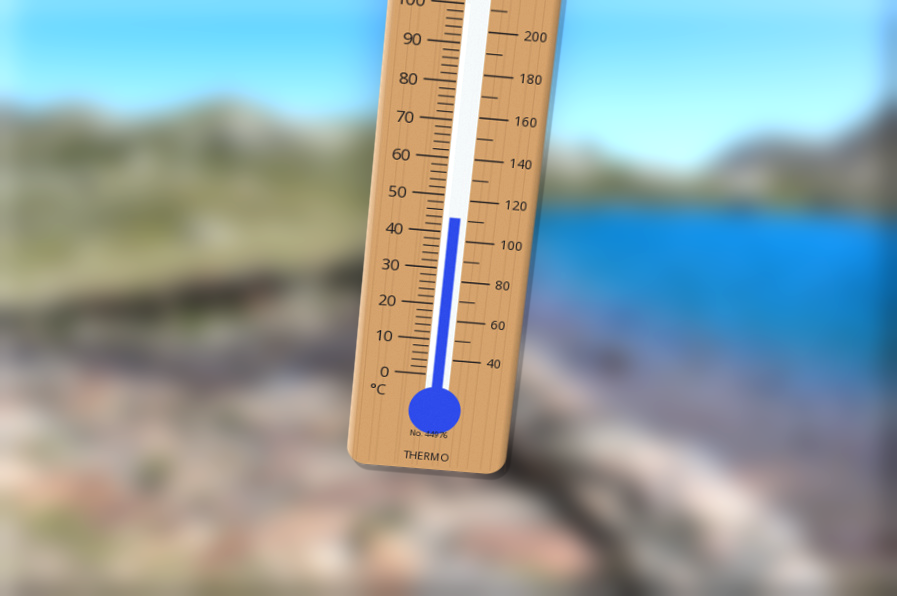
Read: 44 °C
